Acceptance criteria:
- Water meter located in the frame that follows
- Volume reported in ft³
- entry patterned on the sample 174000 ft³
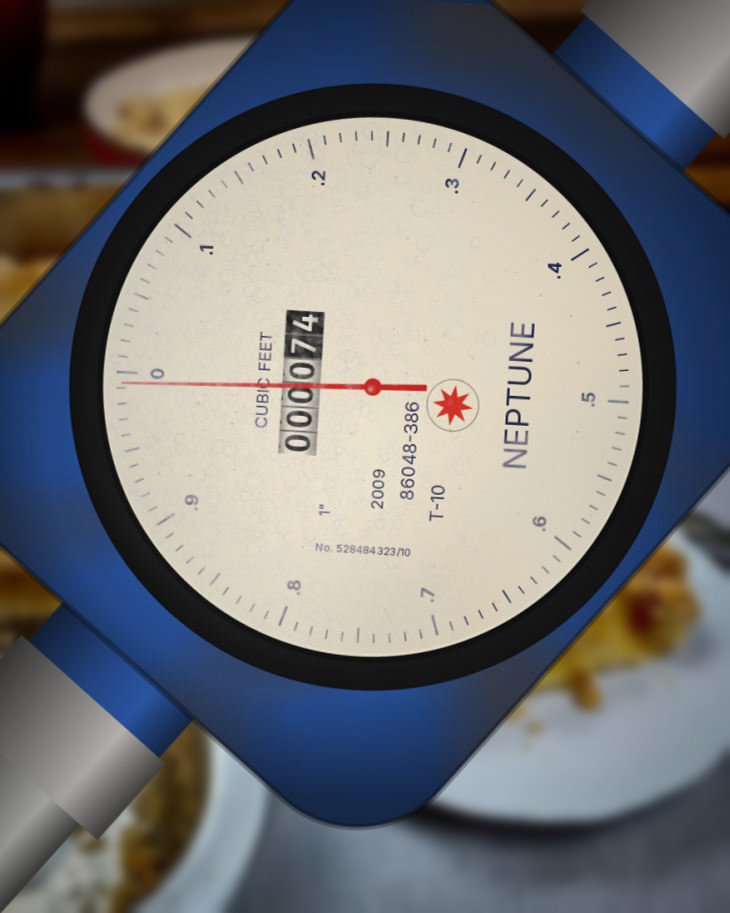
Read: 73.99 ft³
